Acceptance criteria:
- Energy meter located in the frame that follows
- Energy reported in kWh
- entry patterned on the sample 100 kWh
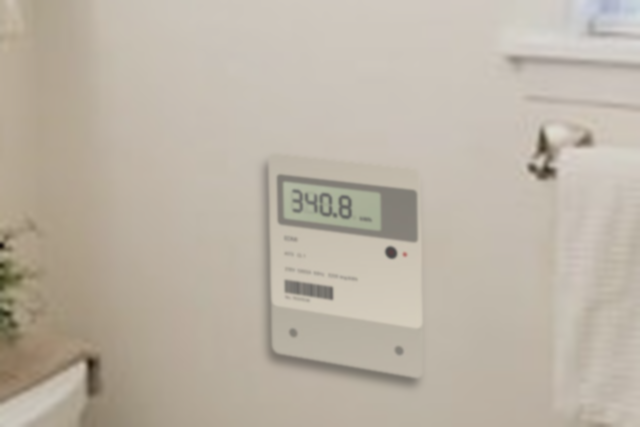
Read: 340.8 kWh
